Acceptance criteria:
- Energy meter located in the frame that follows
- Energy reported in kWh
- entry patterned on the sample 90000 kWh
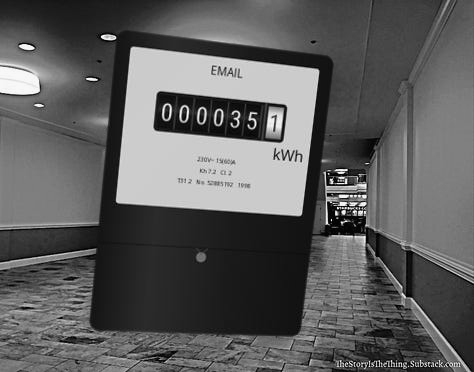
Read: 35.1 kWh
